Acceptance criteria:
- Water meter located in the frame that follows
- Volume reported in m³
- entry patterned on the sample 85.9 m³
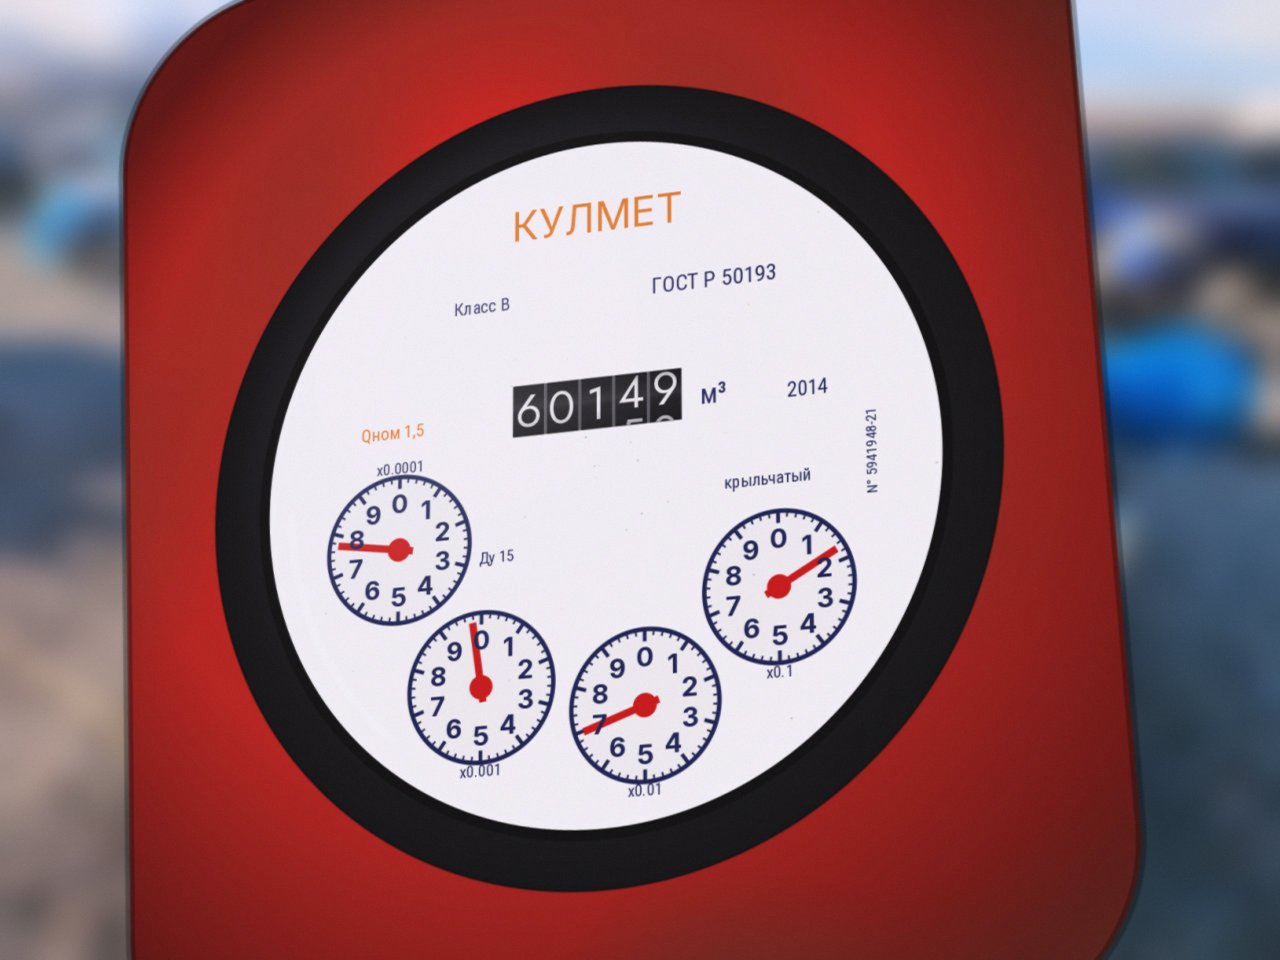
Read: 60149.1697 m³
